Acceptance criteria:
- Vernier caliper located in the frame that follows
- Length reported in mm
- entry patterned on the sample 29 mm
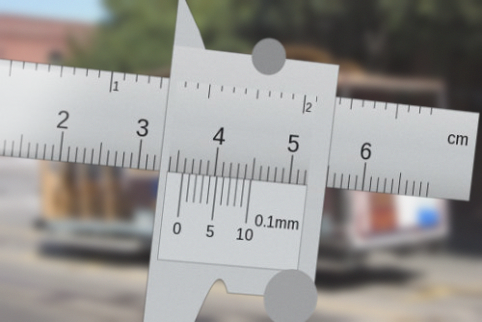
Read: 35.8 mm
